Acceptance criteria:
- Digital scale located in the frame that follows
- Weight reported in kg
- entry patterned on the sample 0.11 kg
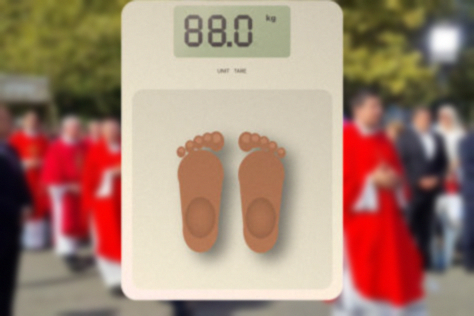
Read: 88.0 kg
